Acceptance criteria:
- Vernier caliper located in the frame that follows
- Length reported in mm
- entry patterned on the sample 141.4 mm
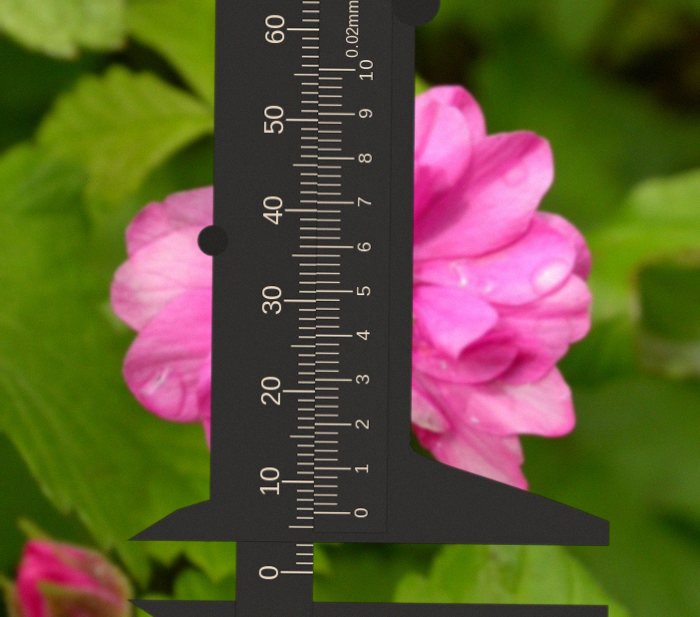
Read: 6.6 mm
